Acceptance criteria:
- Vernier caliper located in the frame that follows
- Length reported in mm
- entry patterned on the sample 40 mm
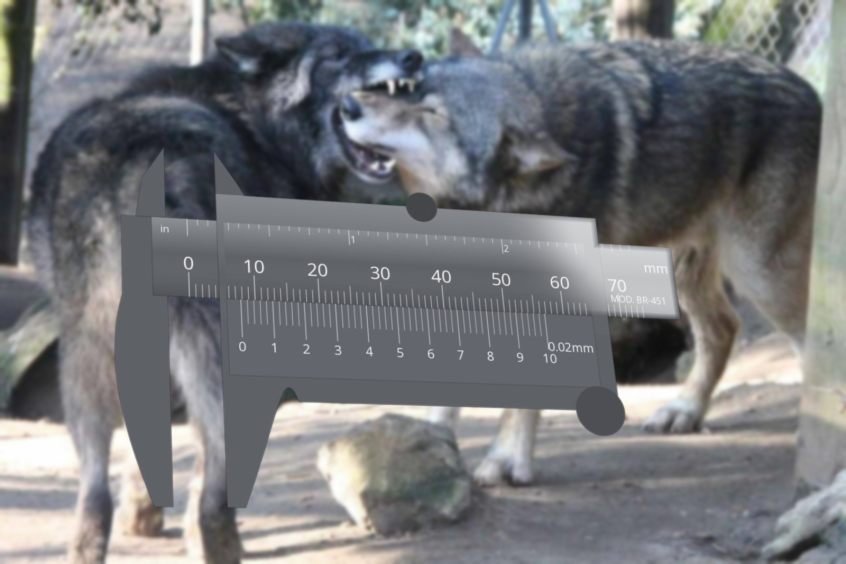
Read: 7.8 mm
